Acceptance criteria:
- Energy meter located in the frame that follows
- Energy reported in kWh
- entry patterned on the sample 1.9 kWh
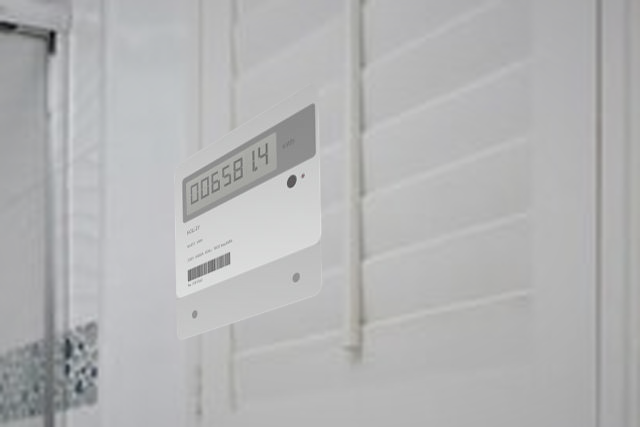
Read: 6581.4 kWh
